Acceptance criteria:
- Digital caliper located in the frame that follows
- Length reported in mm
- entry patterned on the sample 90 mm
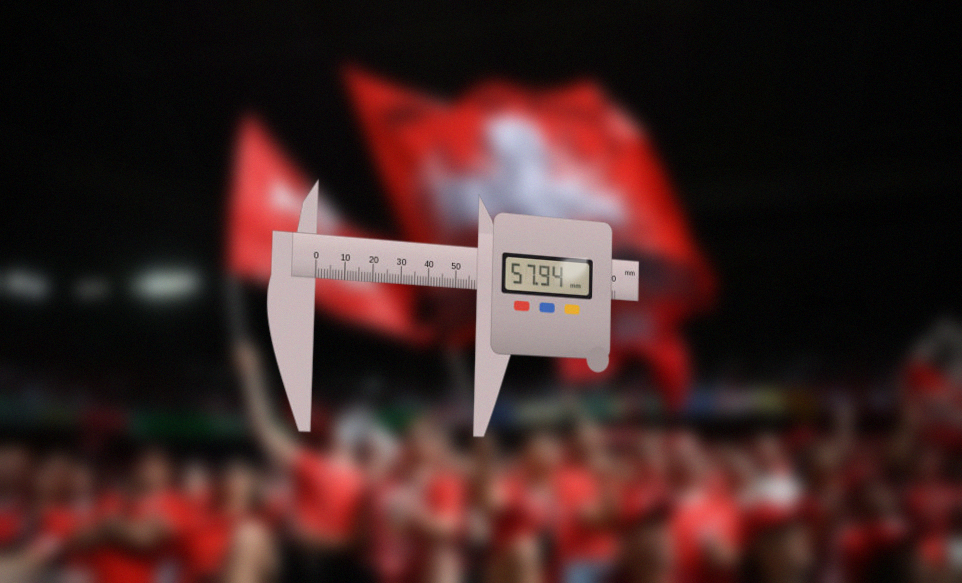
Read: 57.94 mm
